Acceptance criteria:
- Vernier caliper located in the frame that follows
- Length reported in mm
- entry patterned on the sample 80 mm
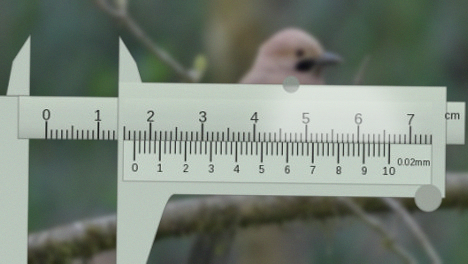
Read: 17.0 mm
